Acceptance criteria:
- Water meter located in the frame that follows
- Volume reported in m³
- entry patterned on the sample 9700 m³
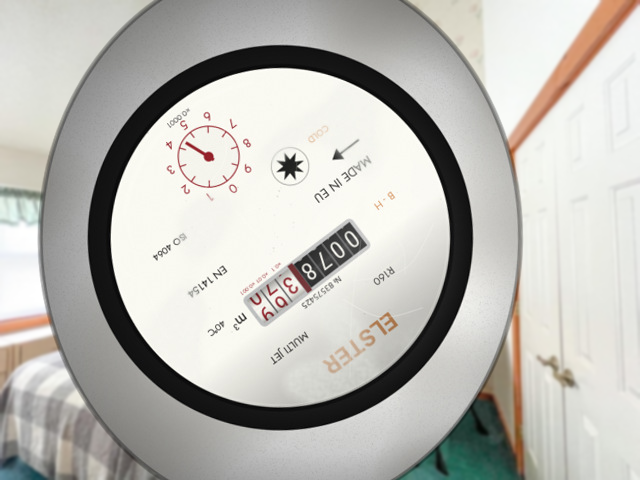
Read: 78.3694 m³
